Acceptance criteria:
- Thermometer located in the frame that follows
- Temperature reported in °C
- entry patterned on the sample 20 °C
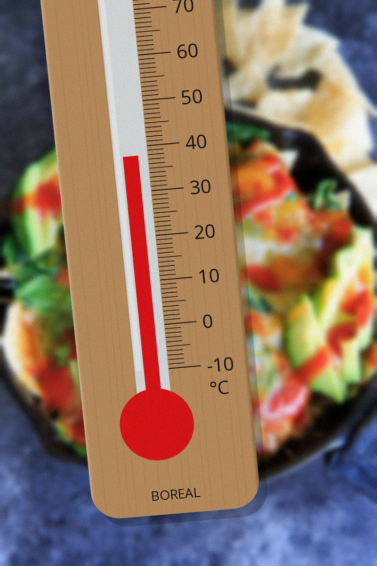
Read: 38 °C
